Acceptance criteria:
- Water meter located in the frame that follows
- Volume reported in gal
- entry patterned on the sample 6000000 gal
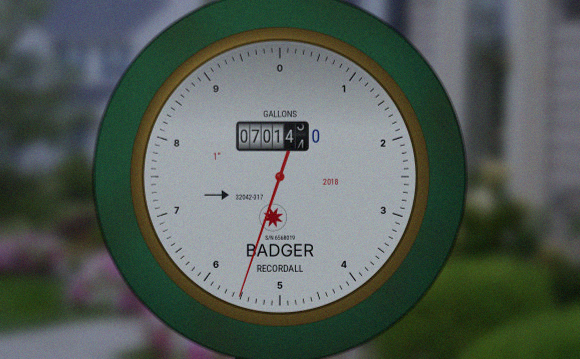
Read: 701435.5 gal
